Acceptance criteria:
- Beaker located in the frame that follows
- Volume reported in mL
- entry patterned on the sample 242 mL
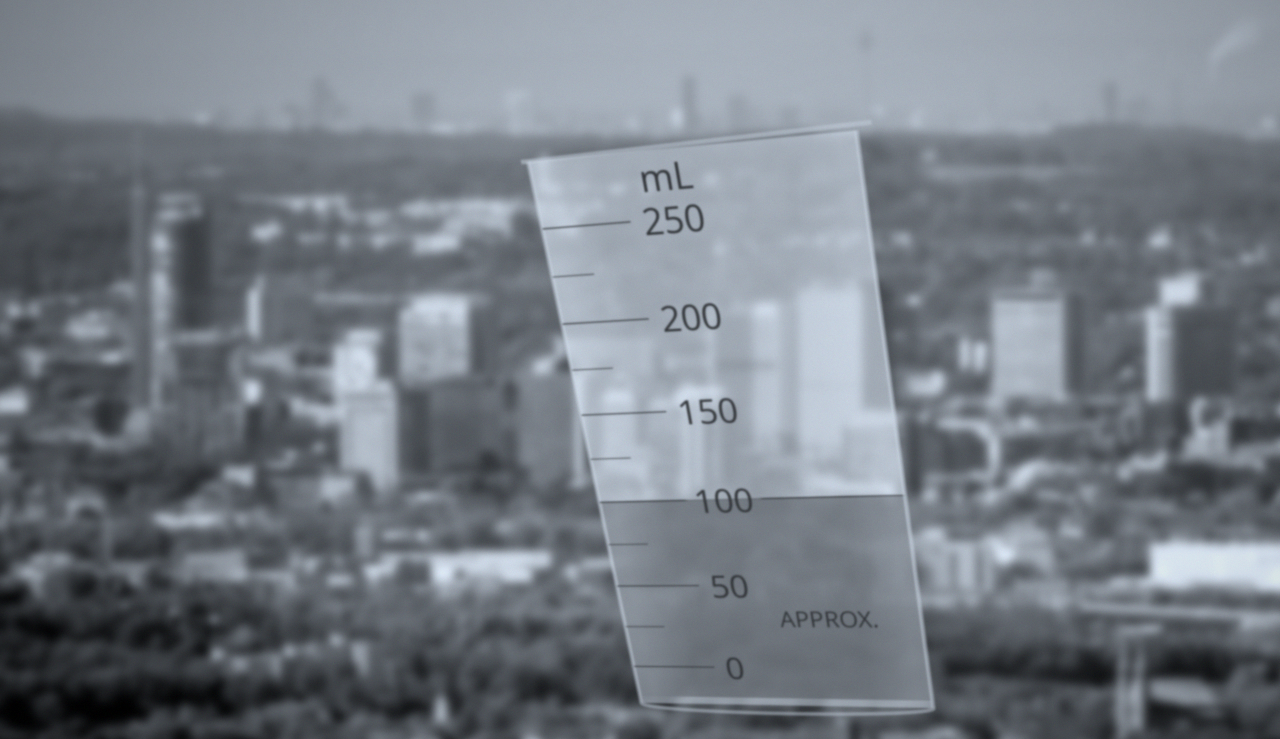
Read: 100 mL
